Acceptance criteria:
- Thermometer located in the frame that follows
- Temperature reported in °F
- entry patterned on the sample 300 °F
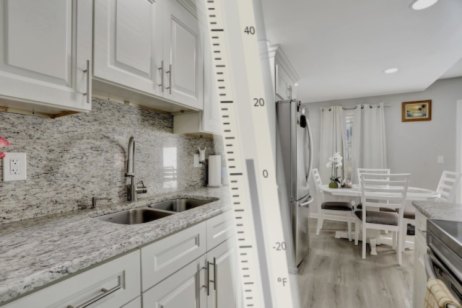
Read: 4 °F
